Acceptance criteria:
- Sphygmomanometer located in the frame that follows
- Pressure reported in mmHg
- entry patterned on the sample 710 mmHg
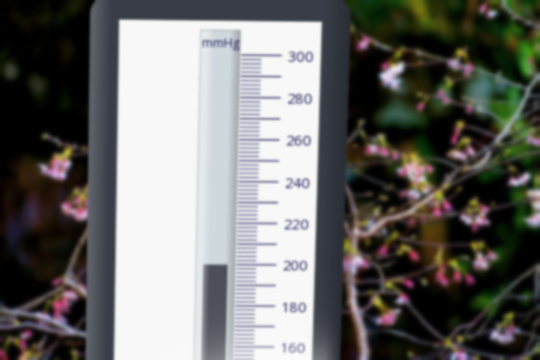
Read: 200 mmHg
